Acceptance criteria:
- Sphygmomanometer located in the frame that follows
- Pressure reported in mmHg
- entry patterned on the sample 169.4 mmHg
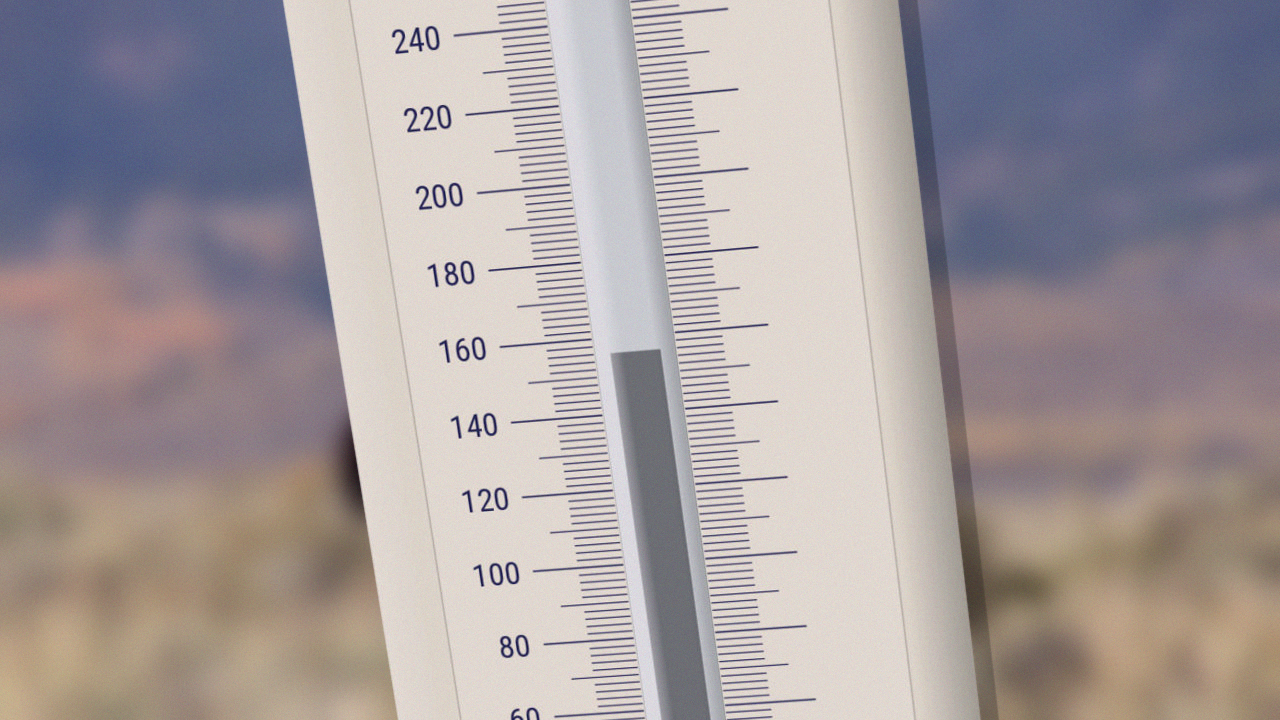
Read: 156 mmHg
